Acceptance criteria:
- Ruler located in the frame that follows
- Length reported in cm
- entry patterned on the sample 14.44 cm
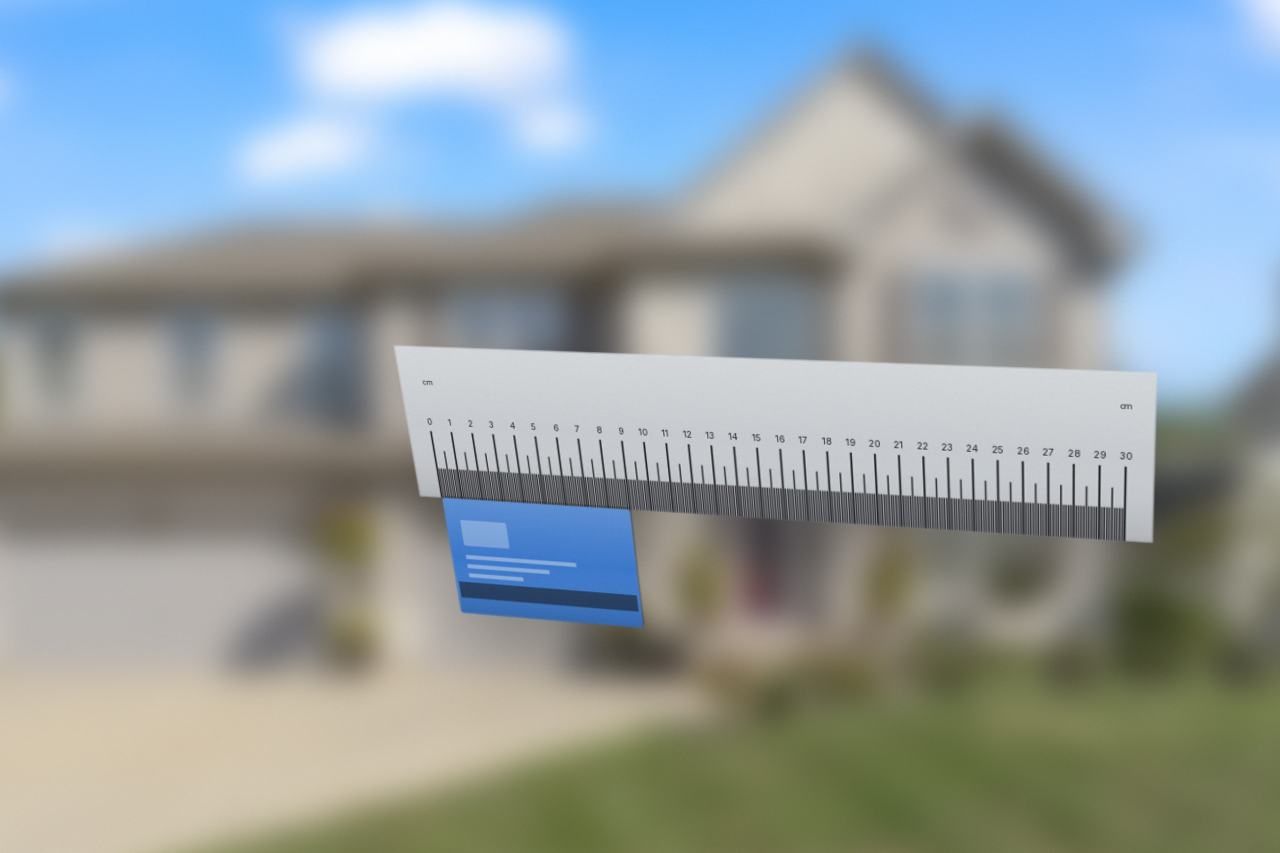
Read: 9 cm
